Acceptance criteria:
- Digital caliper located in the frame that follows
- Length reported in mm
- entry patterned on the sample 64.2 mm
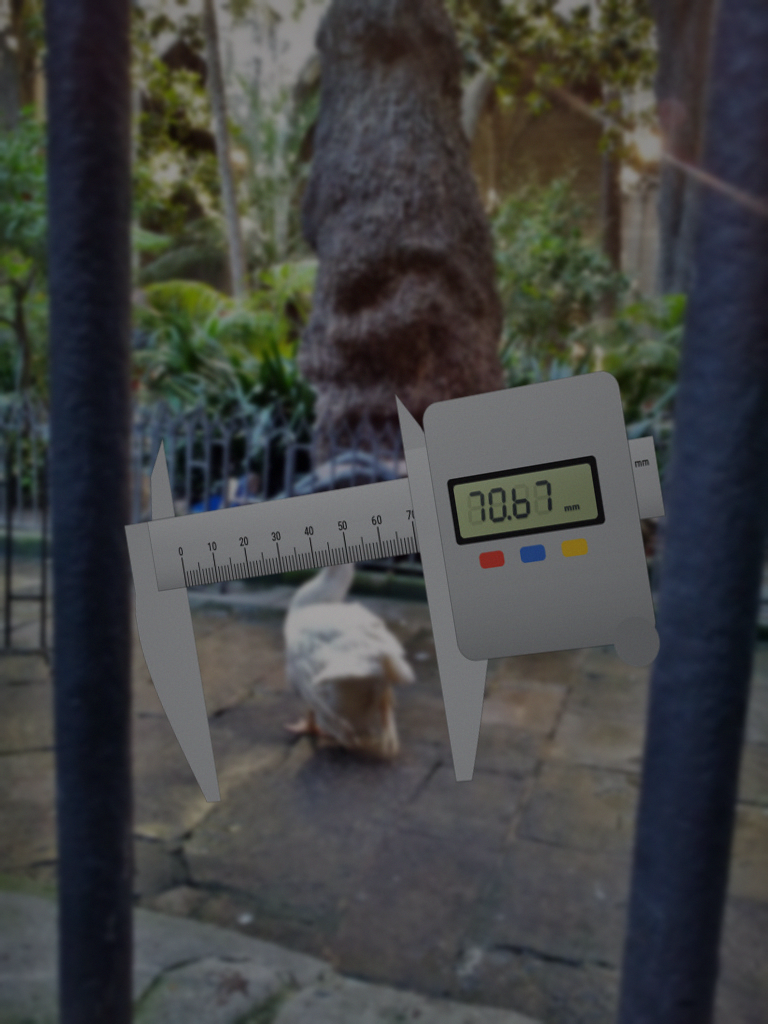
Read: 70.67 mm
